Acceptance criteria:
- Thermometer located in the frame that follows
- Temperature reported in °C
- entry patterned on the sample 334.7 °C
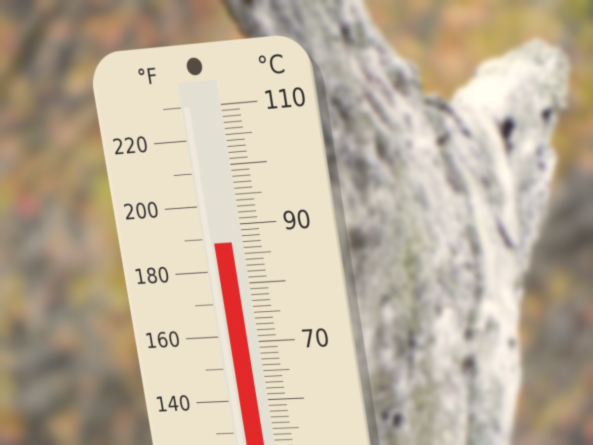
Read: 87 °C
